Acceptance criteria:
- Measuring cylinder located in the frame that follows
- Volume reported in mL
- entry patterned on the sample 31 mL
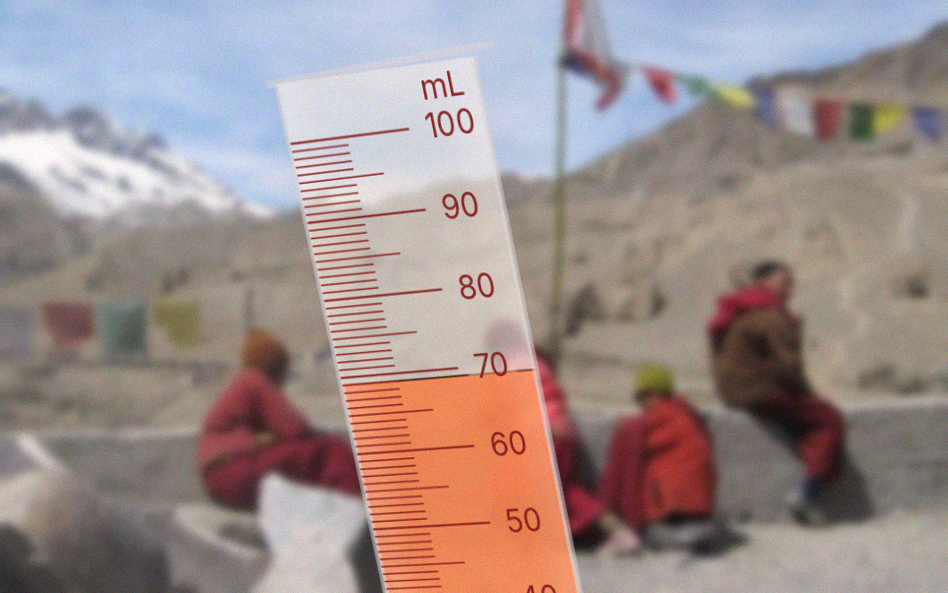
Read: 69 mL
